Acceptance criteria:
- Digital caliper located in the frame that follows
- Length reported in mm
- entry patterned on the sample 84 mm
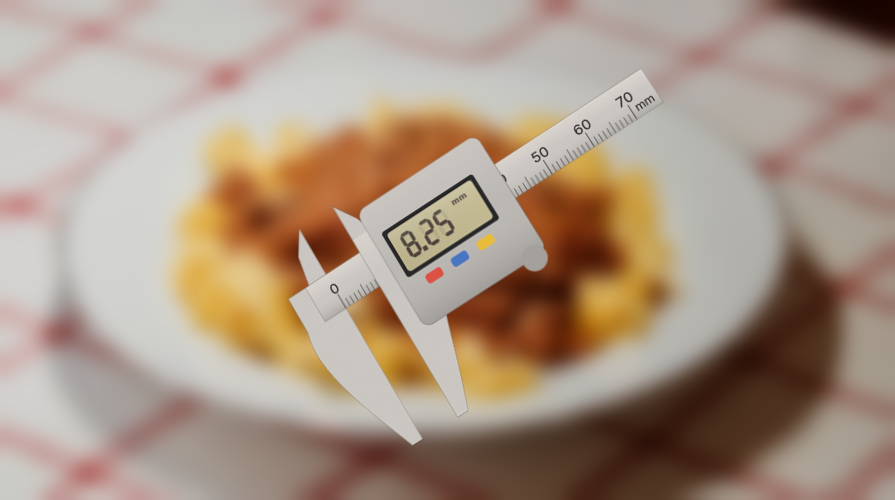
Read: 8.25 mm
